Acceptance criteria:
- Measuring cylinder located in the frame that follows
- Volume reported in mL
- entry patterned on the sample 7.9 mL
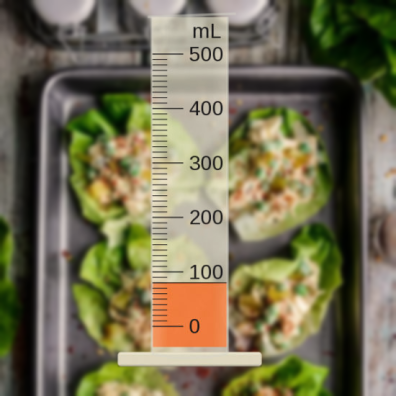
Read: 80 mL
